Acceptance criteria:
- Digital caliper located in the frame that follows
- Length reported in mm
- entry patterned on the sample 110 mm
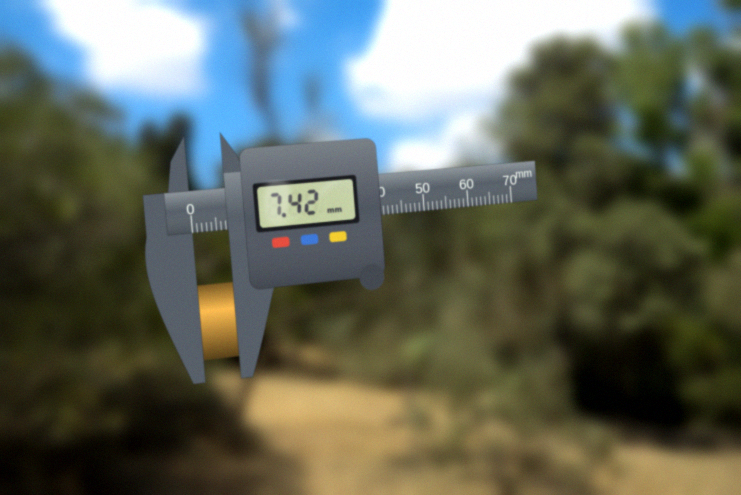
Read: 7.42 mm
